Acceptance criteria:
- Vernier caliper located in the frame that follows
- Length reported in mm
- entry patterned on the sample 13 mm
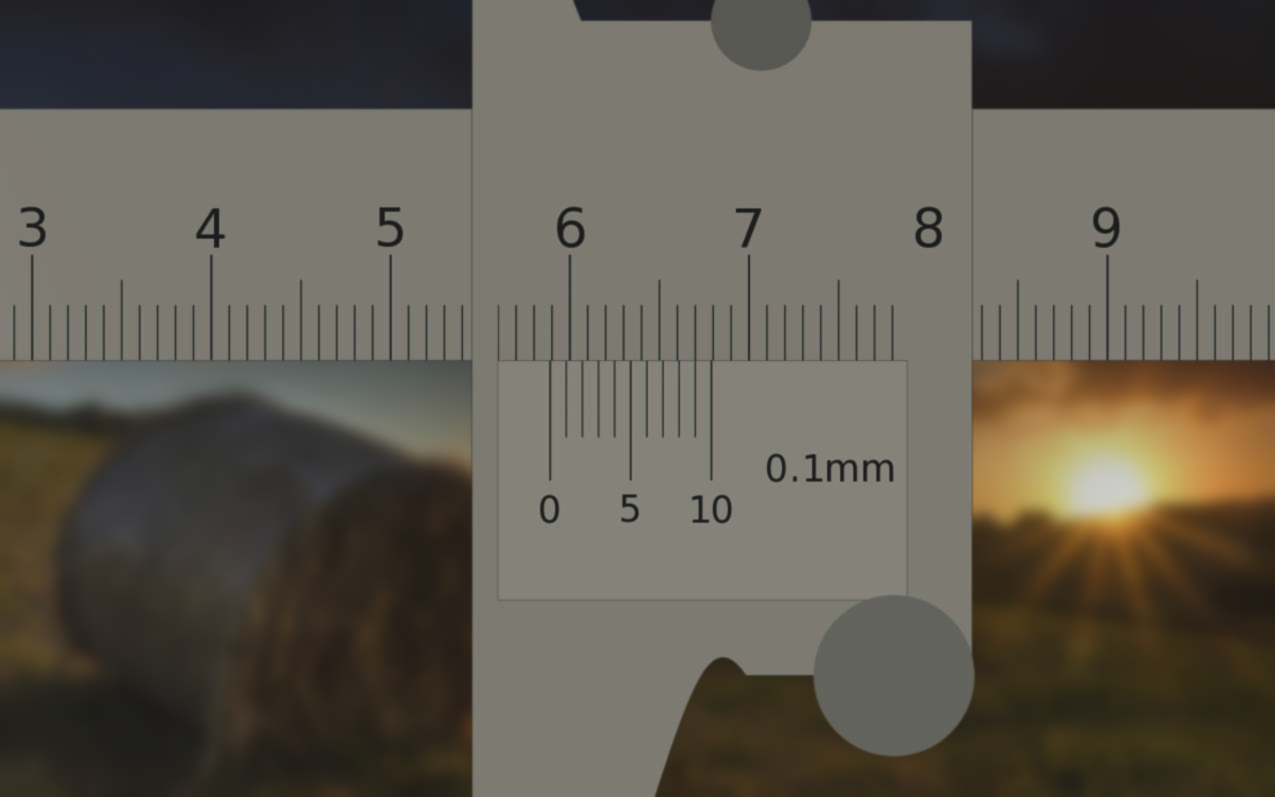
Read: 58.9 mm
